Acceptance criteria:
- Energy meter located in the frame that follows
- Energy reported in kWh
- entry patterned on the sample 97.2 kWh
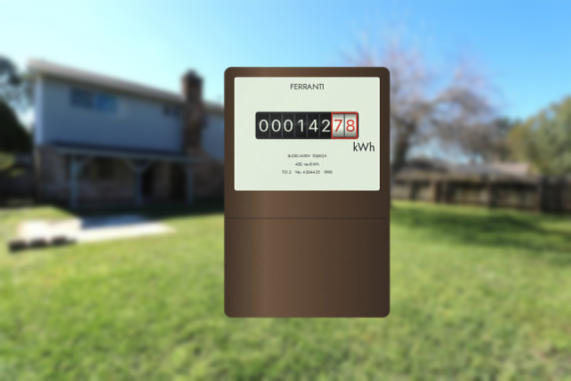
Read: 142.78 kWh
